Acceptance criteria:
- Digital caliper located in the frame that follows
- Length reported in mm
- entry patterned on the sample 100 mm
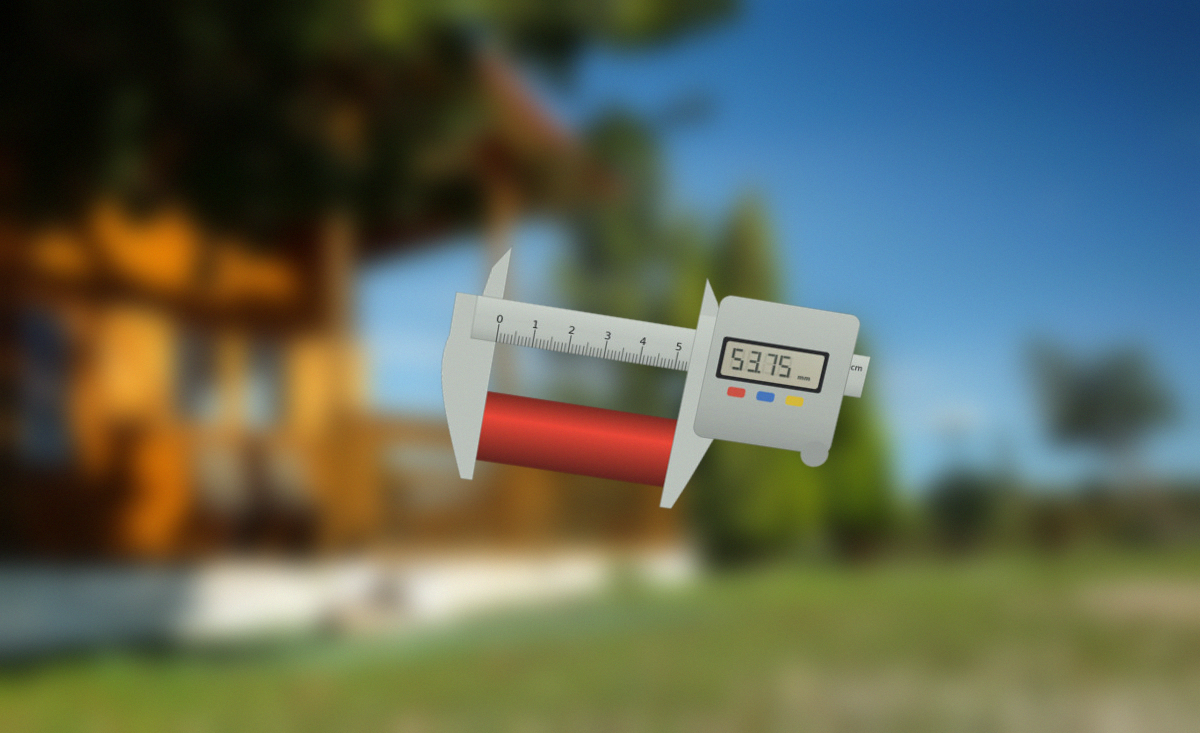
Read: 53.75 mm
